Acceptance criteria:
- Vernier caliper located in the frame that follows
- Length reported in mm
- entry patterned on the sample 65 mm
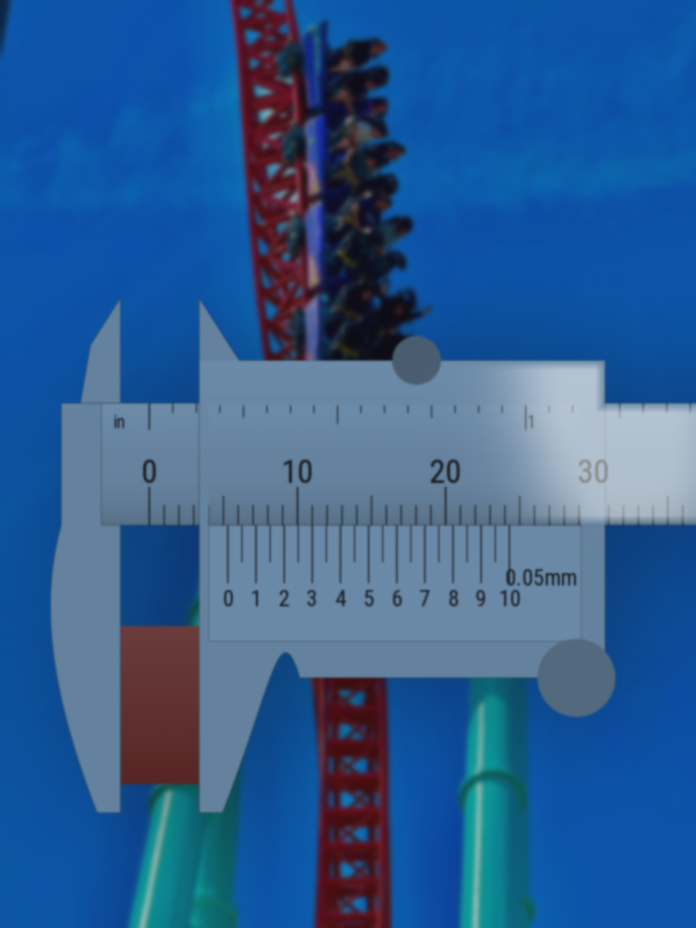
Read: 5.3 mm
